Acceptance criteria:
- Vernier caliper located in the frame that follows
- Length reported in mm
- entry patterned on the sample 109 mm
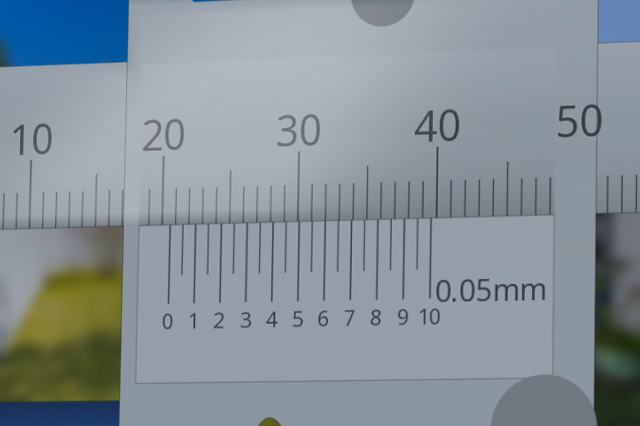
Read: 20.6 mm
